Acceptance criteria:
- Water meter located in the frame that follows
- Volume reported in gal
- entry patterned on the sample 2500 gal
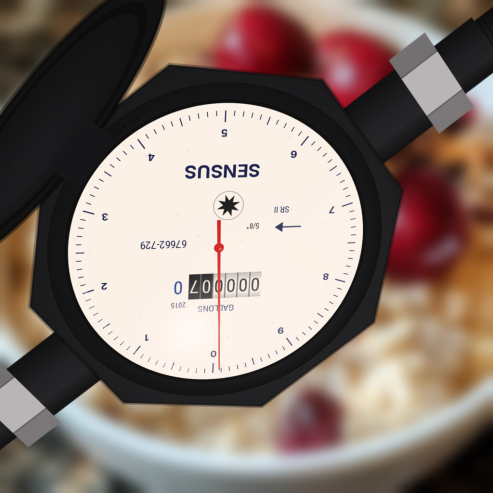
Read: 69.9 gal
